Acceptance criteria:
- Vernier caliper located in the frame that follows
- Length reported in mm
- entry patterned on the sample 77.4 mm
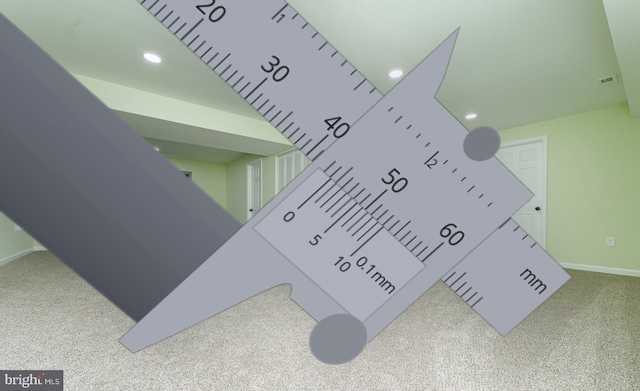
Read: 44.2 mm
